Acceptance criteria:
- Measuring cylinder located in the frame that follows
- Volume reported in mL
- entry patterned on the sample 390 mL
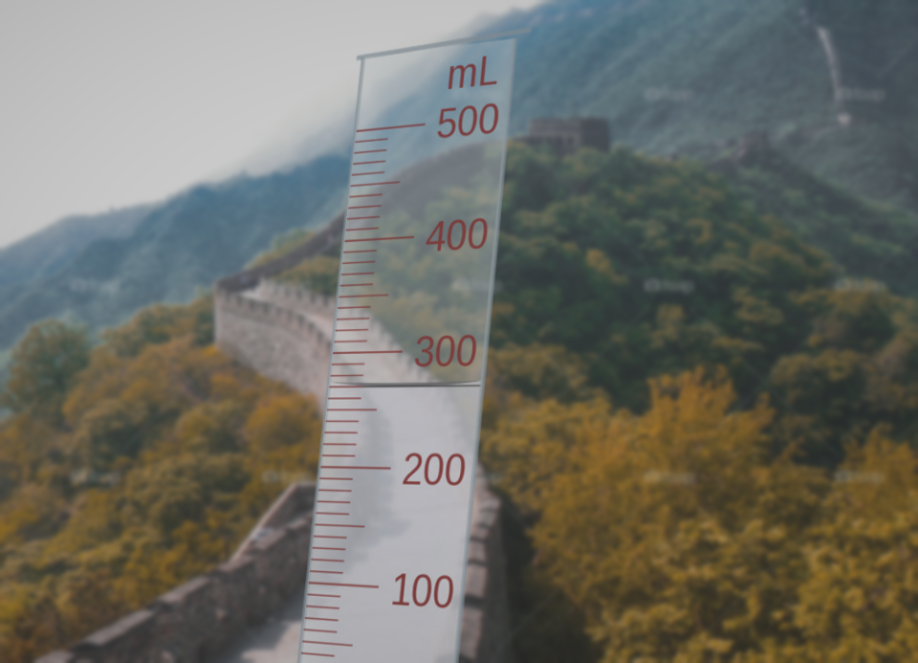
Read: 270 mL
